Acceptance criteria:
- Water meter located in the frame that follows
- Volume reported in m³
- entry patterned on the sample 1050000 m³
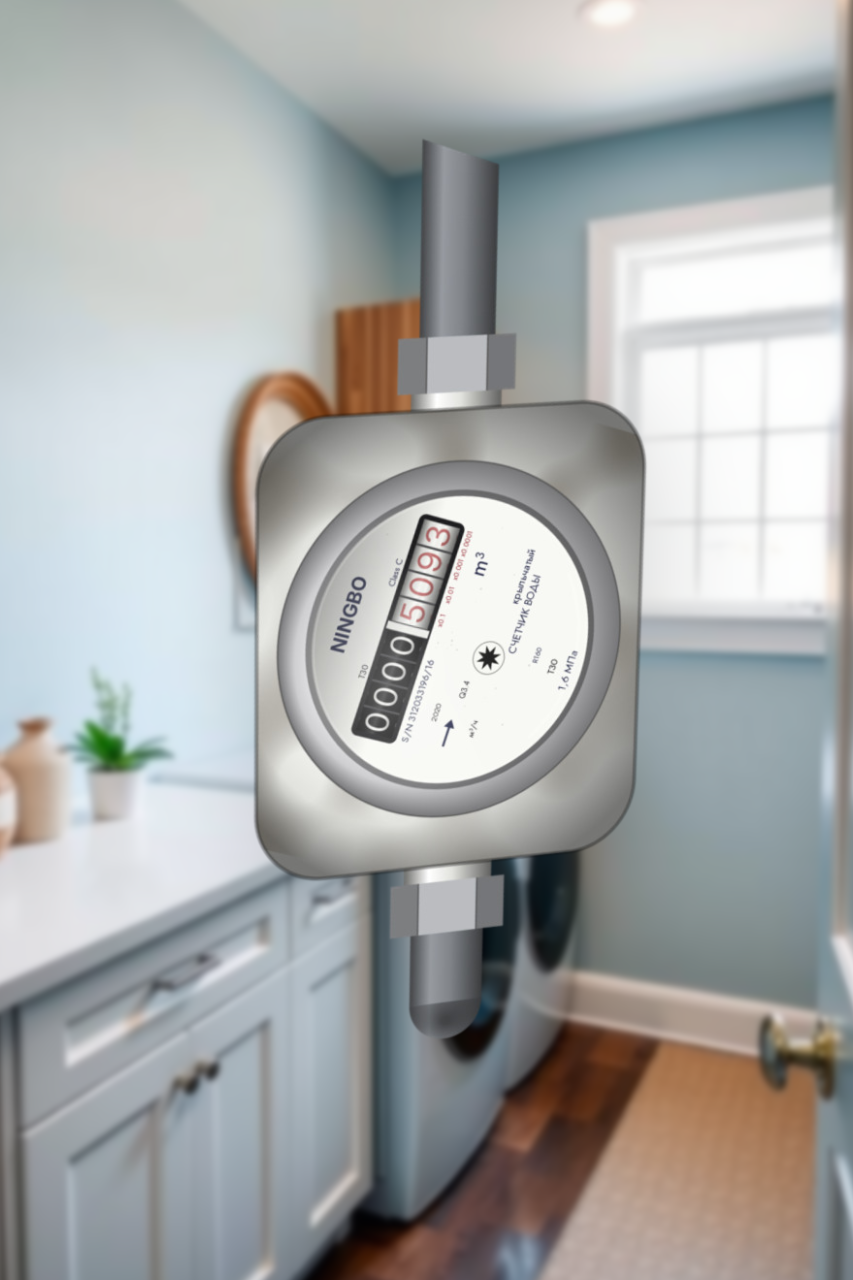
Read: 0.5093 m³
